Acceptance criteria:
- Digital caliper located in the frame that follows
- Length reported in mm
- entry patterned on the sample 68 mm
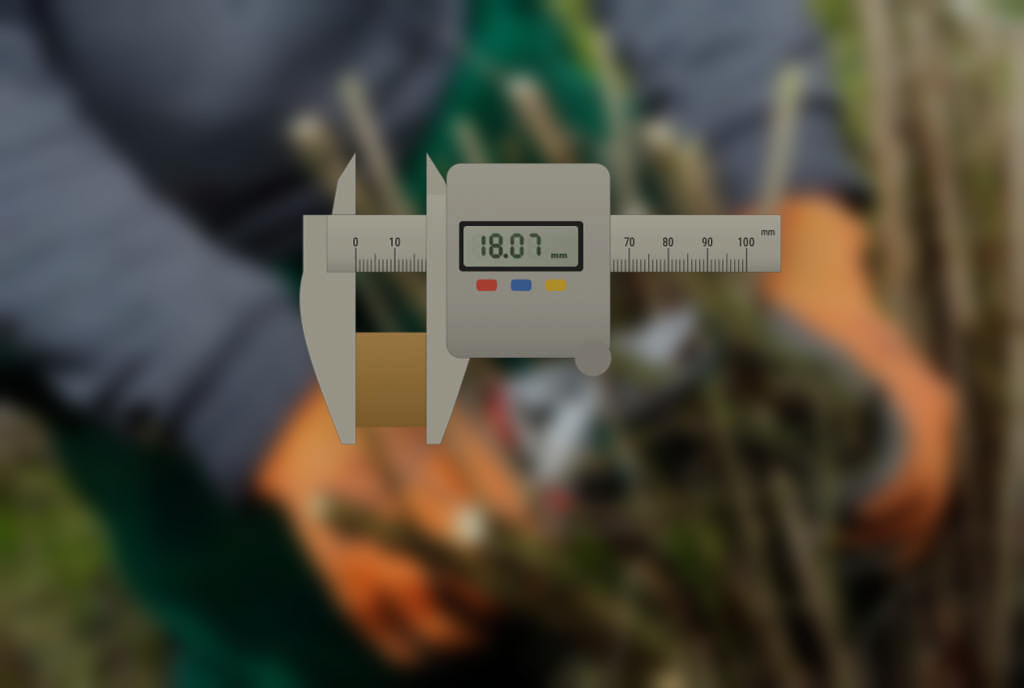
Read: 18.07 mm
